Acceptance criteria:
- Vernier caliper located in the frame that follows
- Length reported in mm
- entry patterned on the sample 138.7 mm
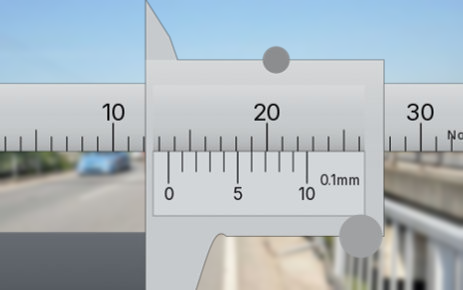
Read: 13.6 mm
